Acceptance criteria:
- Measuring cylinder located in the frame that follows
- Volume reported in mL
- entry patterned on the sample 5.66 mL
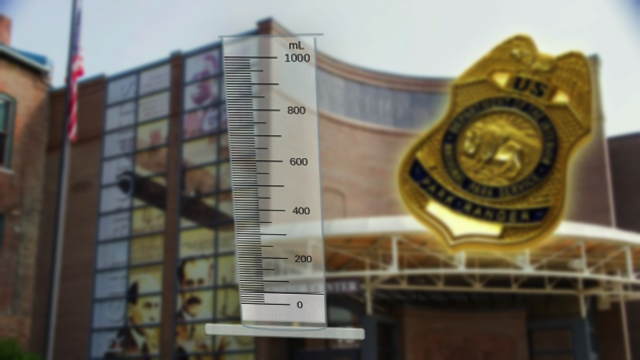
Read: 50 mL
